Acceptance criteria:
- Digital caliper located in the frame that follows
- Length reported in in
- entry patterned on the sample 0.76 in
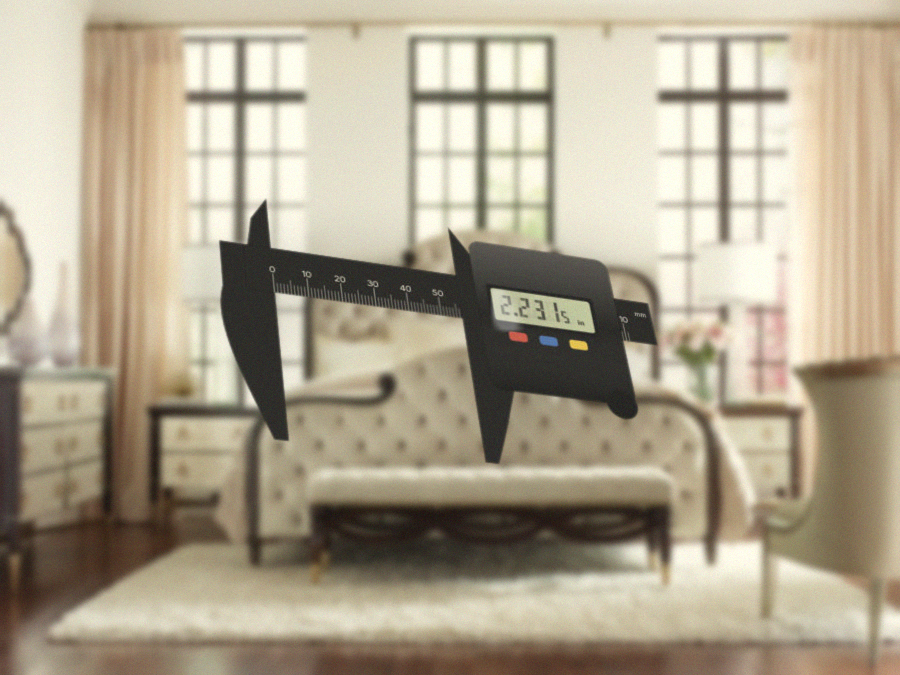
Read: 2.2315 in
